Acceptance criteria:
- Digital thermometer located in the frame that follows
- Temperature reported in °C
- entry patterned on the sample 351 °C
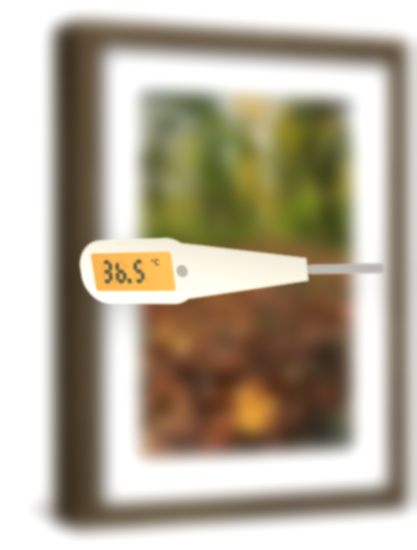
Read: 36.5 °C
